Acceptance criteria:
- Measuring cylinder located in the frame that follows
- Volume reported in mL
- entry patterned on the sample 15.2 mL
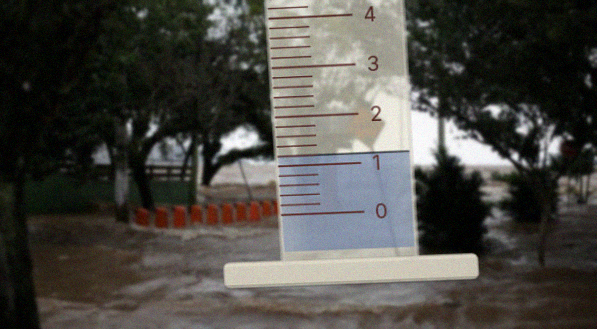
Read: 1.2 mL
